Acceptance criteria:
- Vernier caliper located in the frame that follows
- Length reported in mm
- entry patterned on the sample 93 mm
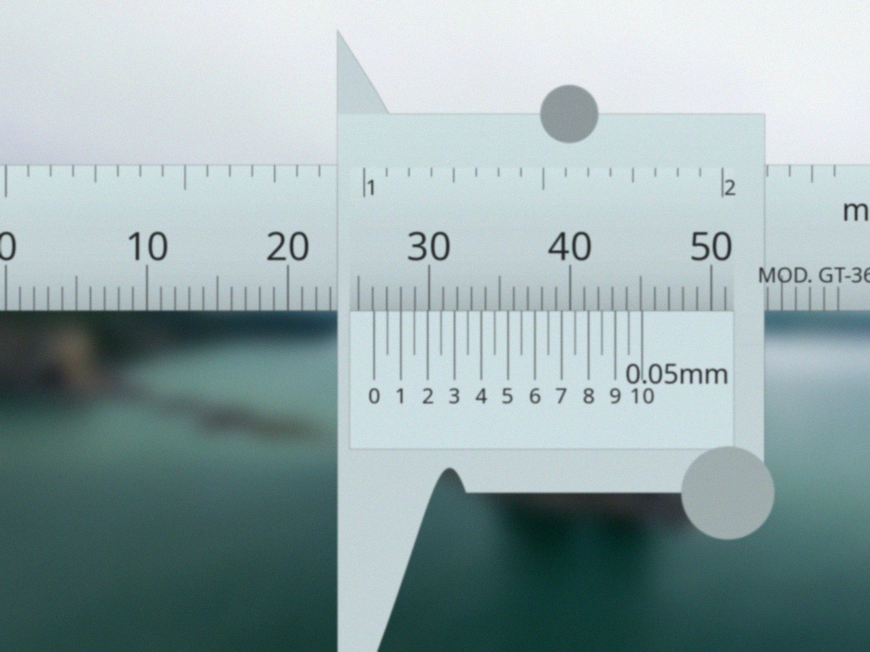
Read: 26.1 mm
